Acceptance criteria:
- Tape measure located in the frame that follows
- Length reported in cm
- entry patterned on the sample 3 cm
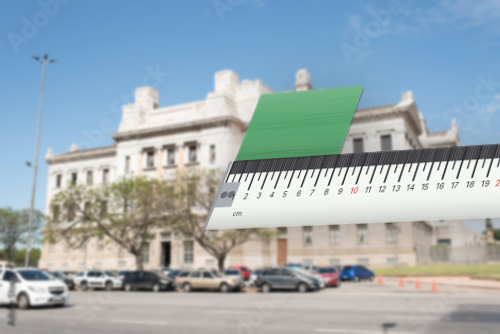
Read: 8 cm
